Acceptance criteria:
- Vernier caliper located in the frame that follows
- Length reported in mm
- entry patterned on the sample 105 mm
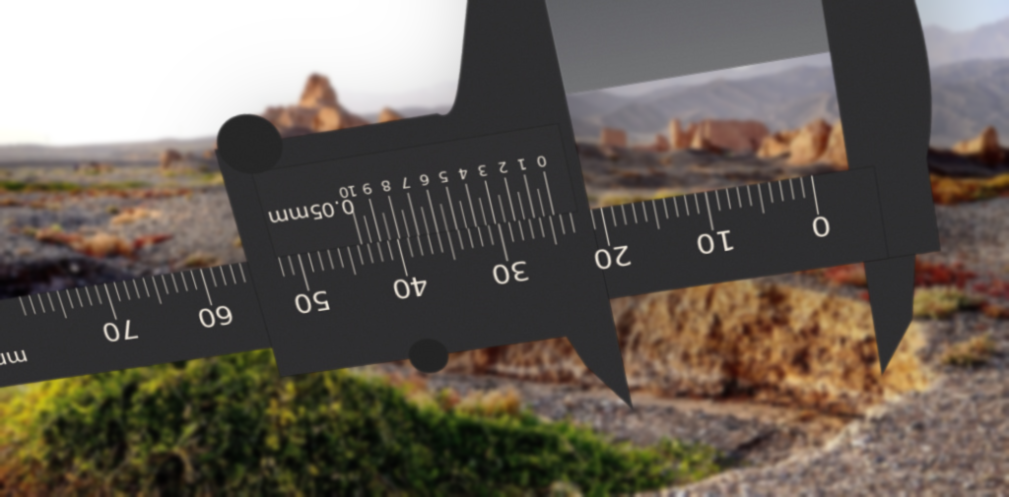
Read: 24.6 mm
